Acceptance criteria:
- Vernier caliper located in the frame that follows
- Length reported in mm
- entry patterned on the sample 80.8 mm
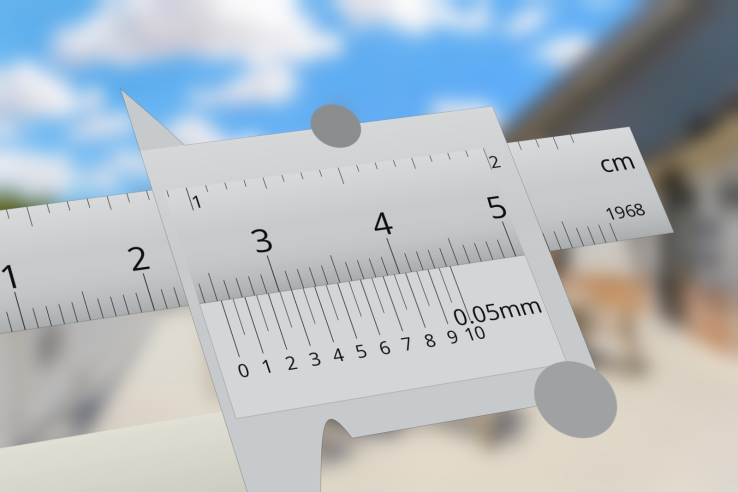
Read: 25.3 mm
